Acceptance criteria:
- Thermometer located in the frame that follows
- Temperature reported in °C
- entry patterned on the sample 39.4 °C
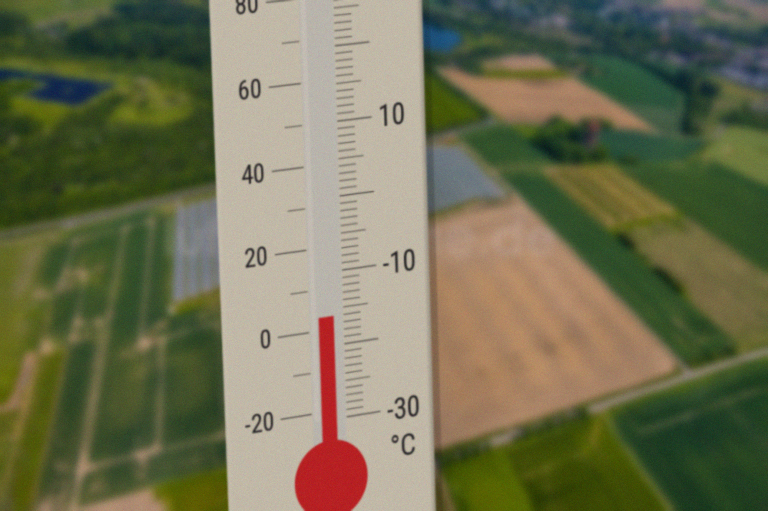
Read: -16 °C
